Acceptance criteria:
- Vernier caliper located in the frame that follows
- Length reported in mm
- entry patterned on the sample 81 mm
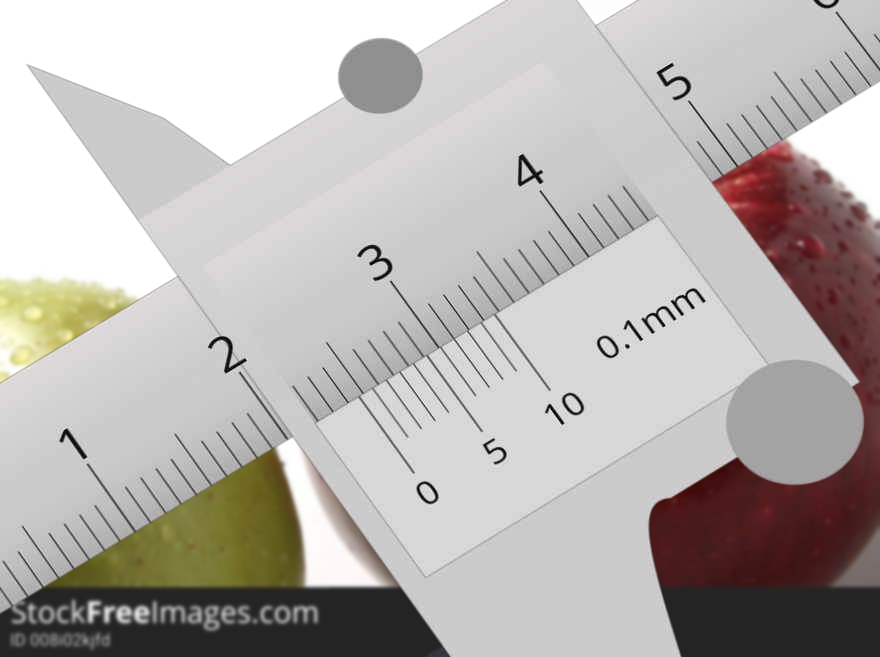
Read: 24.7 mm
